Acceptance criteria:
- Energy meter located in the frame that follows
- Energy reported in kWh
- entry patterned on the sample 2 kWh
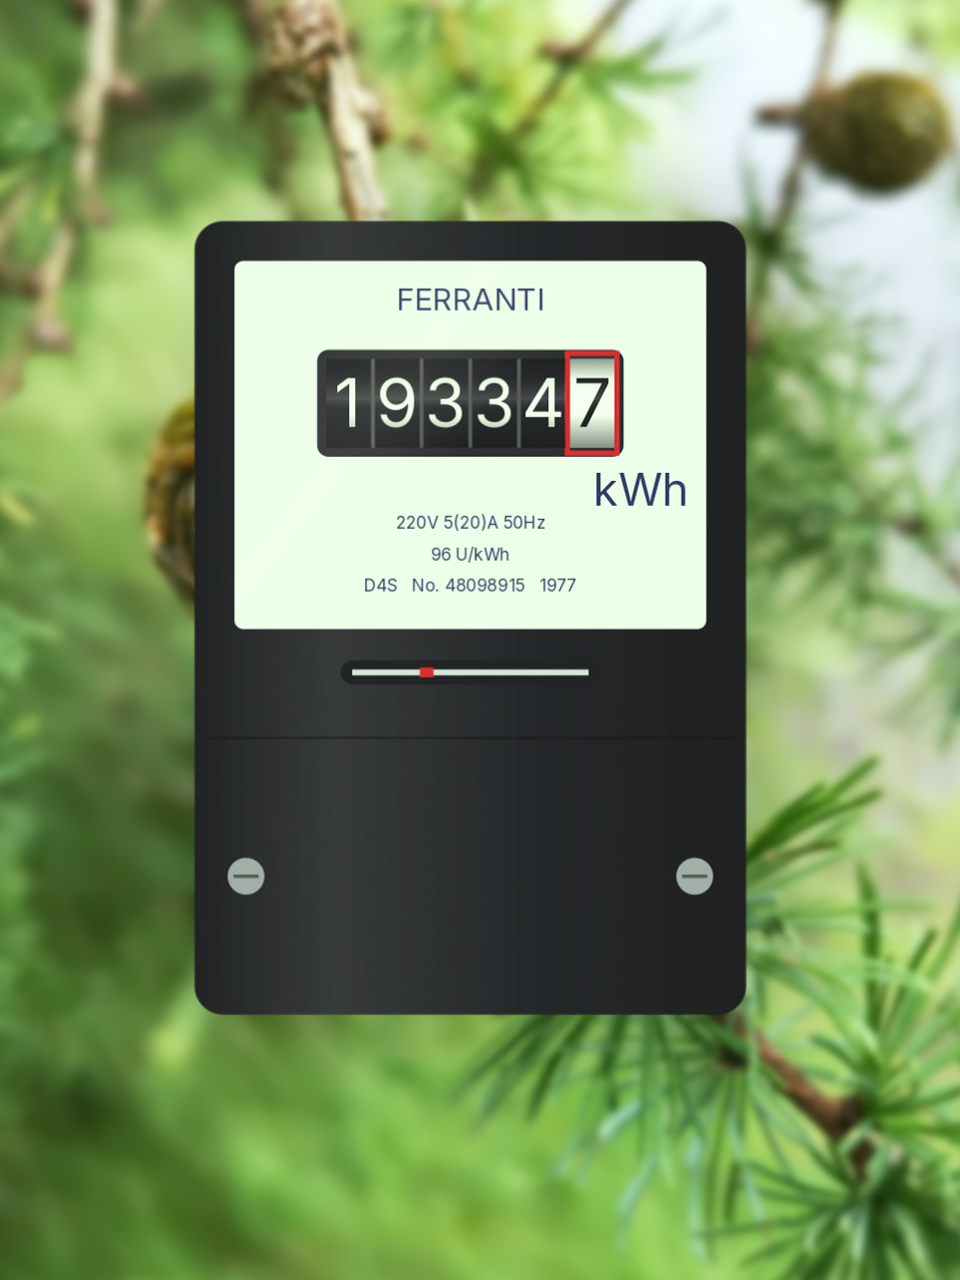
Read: 19334.7 kWh
